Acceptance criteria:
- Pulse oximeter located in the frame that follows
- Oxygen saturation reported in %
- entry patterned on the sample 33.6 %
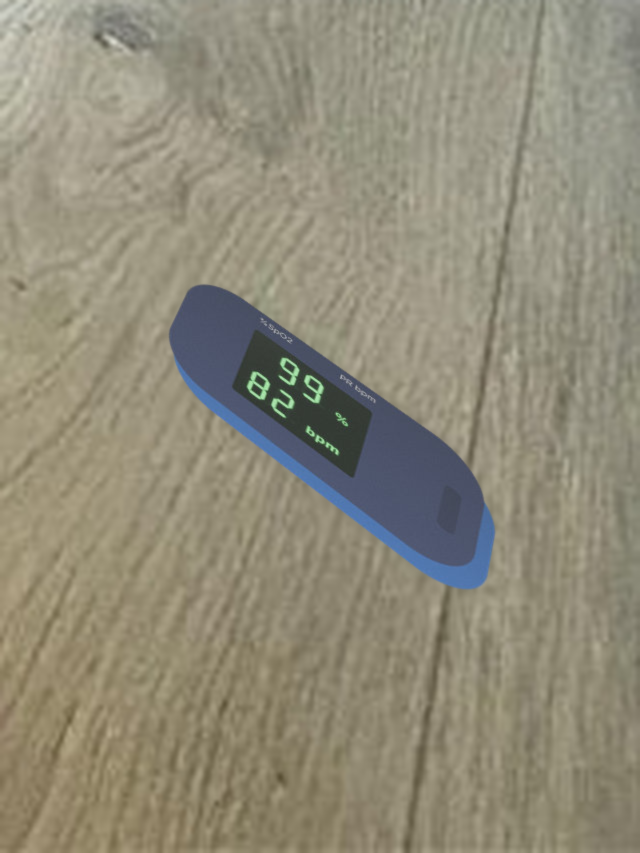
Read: 99 %
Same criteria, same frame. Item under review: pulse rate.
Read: 82 bpm
